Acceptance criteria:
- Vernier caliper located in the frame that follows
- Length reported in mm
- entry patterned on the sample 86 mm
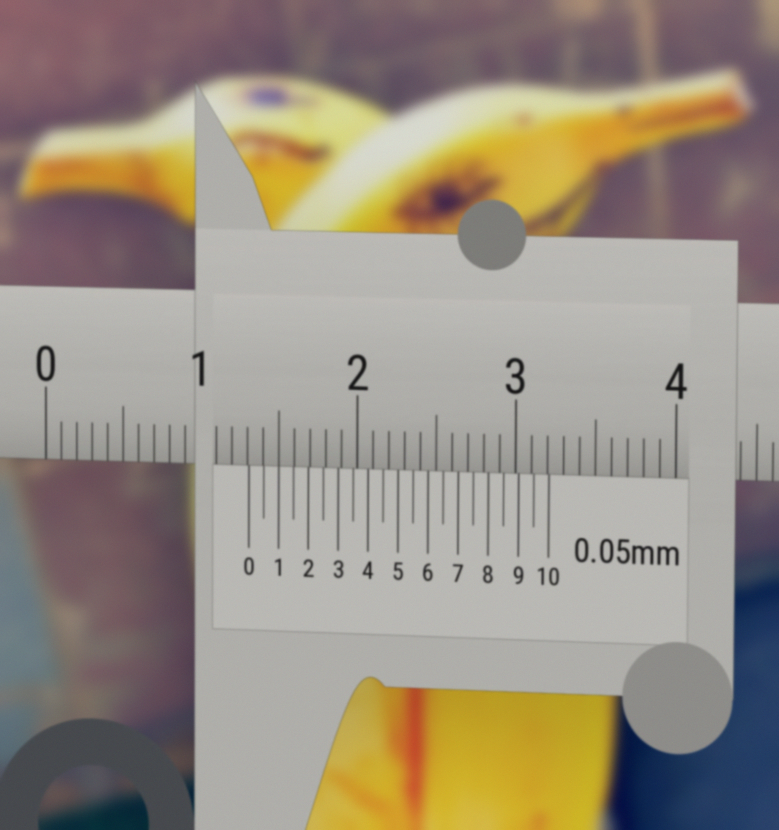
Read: 13.1 mm
